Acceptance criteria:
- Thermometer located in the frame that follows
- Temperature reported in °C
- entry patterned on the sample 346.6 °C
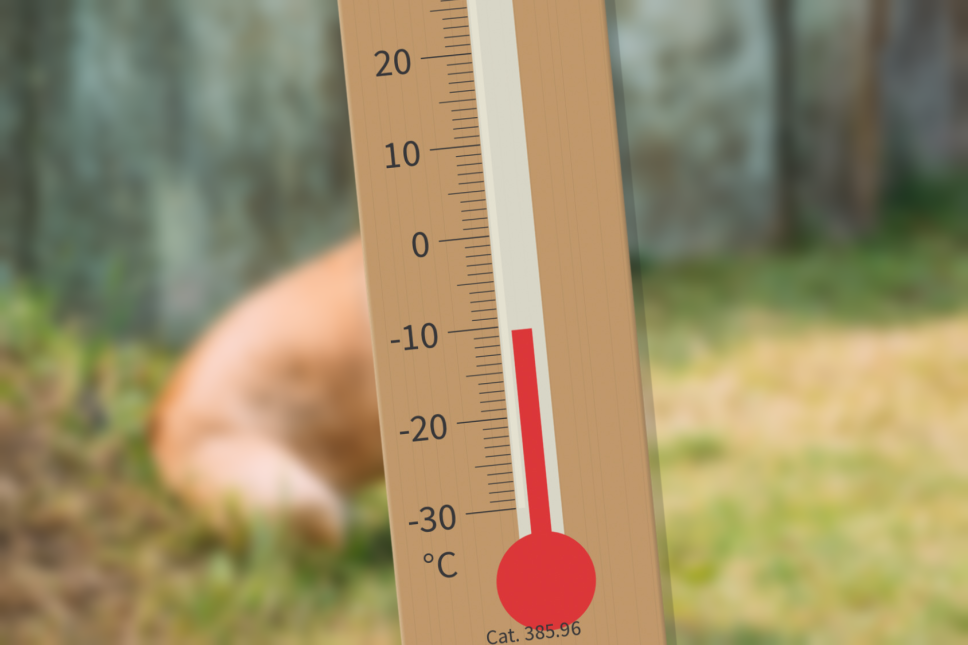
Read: -10.5 °C
